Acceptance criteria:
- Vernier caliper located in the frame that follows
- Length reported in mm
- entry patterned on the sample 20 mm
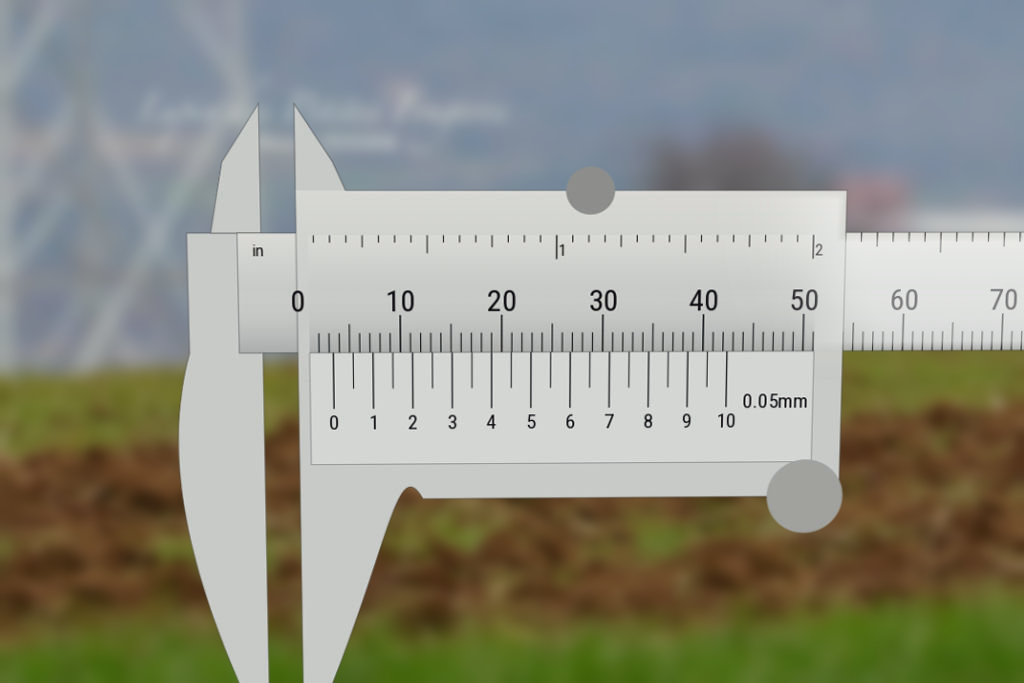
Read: 3.4 mm
